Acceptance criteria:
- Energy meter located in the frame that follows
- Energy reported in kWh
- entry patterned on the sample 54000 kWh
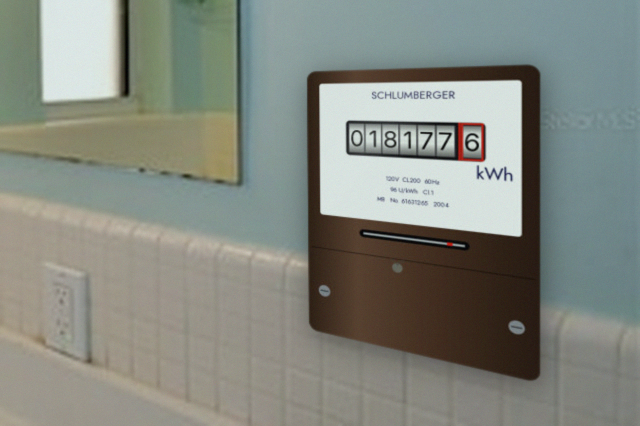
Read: 18177.6 kWh
